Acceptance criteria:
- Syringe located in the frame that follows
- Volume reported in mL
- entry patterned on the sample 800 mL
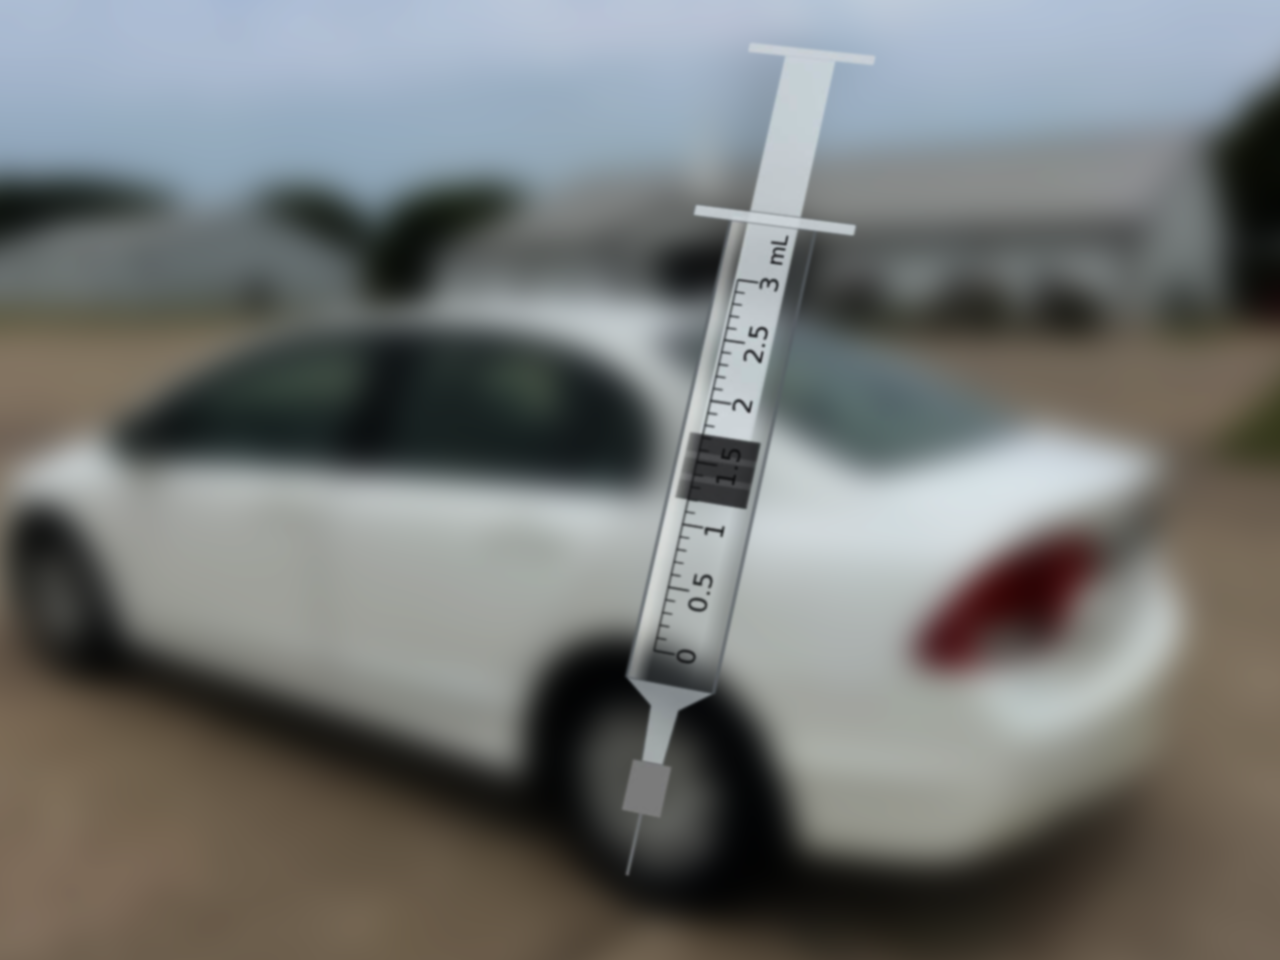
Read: 1.2 mL
